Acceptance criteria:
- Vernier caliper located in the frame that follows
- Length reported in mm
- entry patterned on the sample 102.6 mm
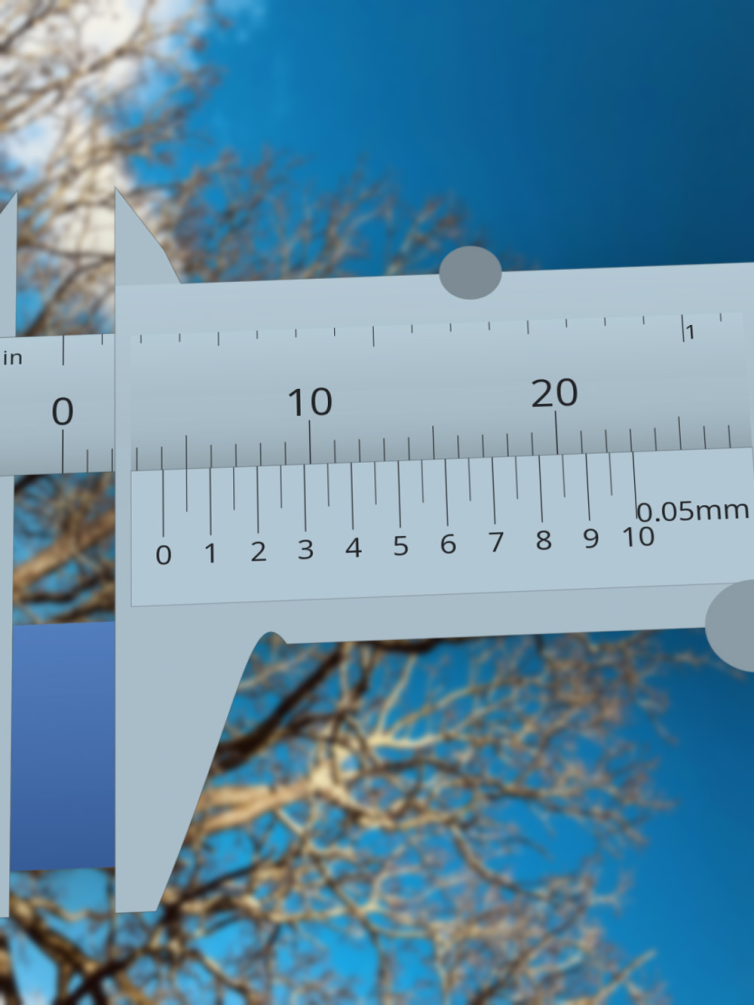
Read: 4.05 mm
